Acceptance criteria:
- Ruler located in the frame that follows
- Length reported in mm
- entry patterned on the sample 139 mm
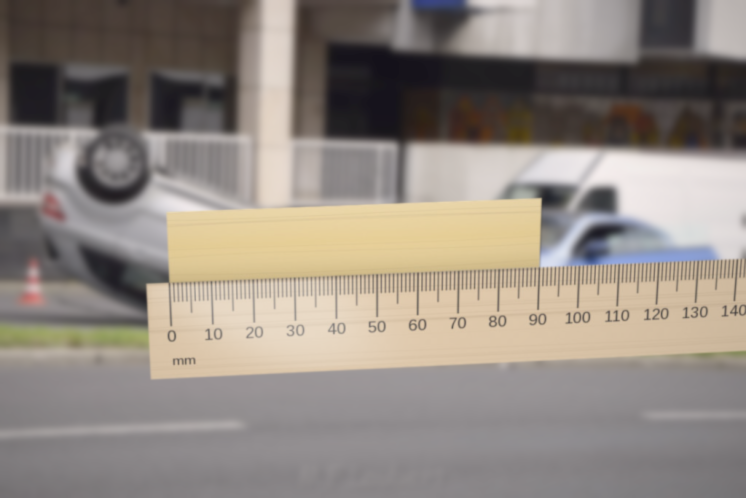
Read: 90 mm
